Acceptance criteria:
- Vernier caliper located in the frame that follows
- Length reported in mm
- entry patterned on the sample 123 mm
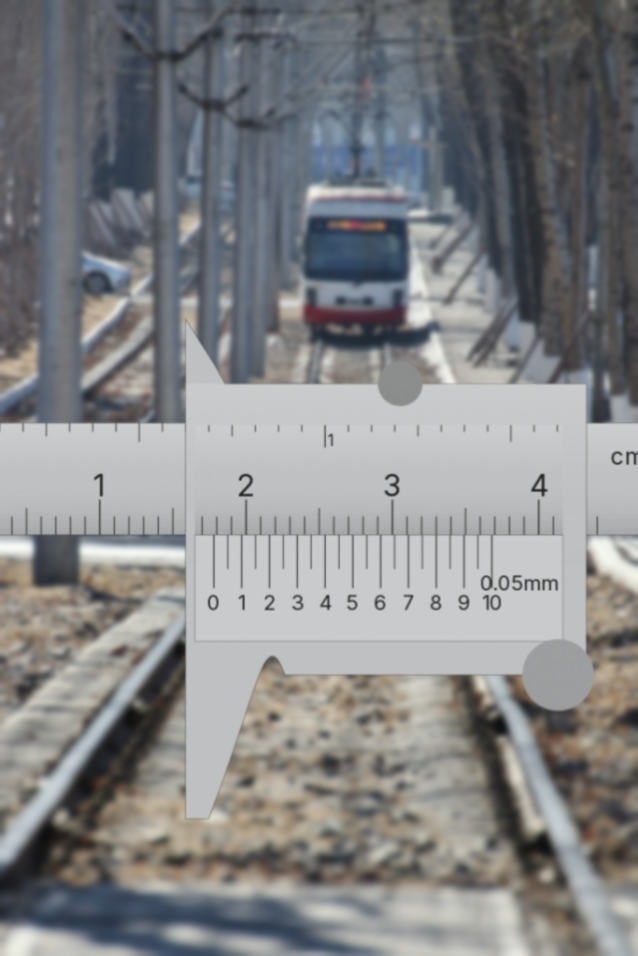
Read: 17.8 mm
